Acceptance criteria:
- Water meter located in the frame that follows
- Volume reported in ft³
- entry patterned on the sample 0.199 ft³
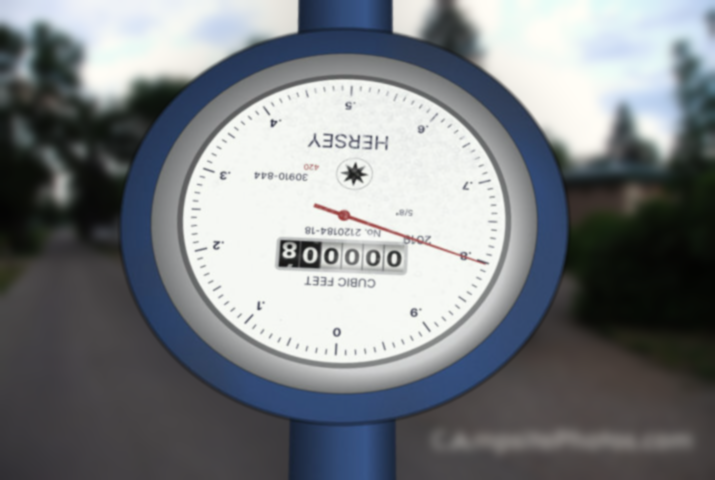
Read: 7.80 ft³
